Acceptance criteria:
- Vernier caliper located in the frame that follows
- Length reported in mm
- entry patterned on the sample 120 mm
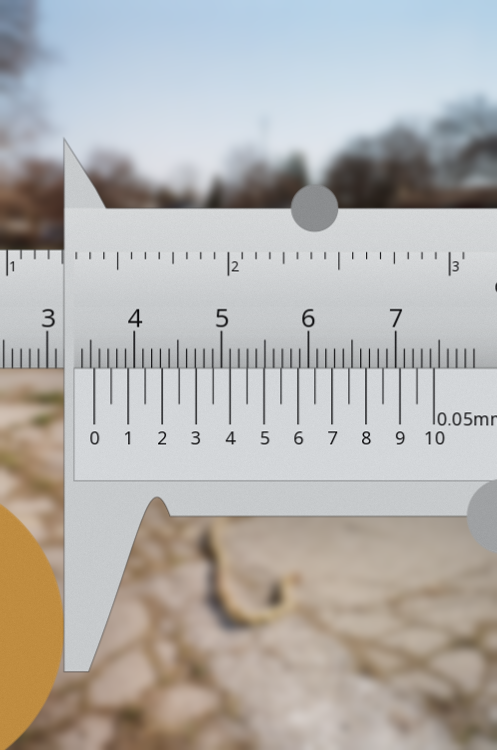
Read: 35.4 mm
